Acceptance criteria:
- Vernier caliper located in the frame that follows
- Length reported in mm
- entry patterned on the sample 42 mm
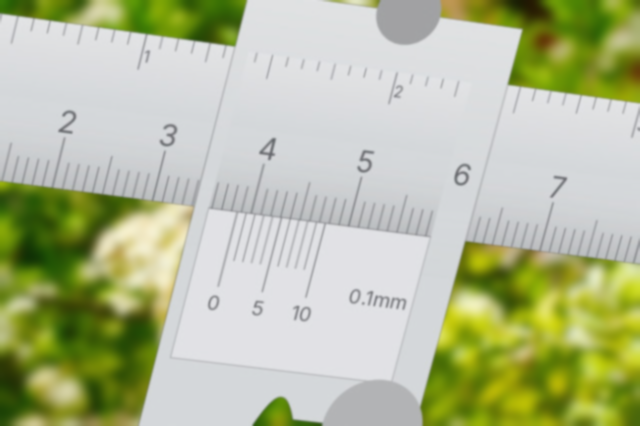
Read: 38.6 mm
